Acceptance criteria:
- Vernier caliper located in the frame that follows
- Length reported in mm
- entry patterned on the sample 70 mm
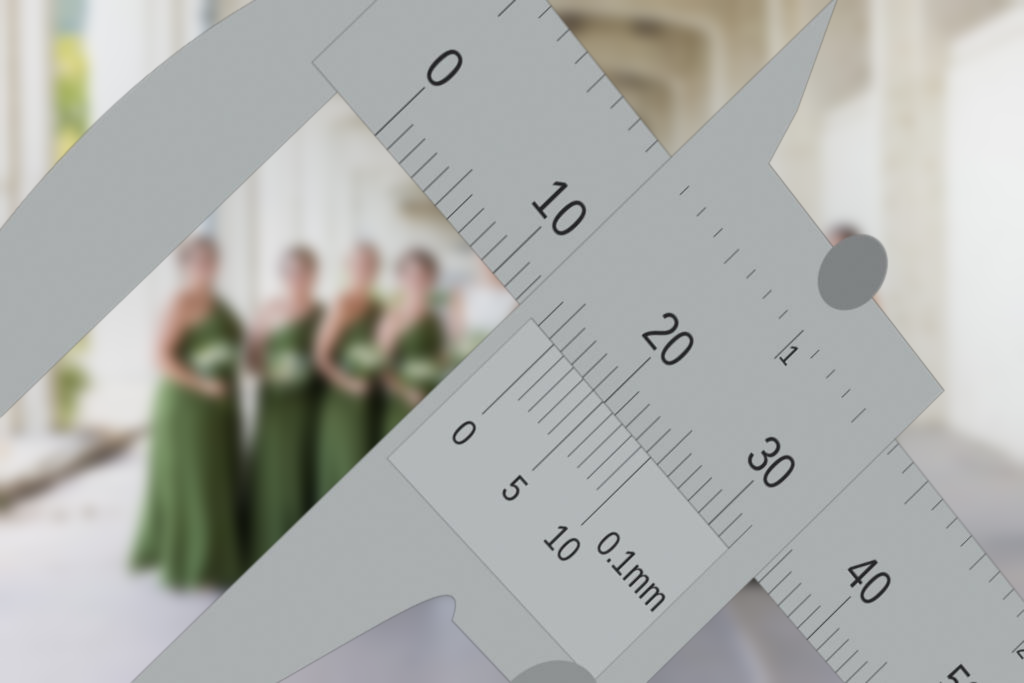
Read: 15.4 mm
